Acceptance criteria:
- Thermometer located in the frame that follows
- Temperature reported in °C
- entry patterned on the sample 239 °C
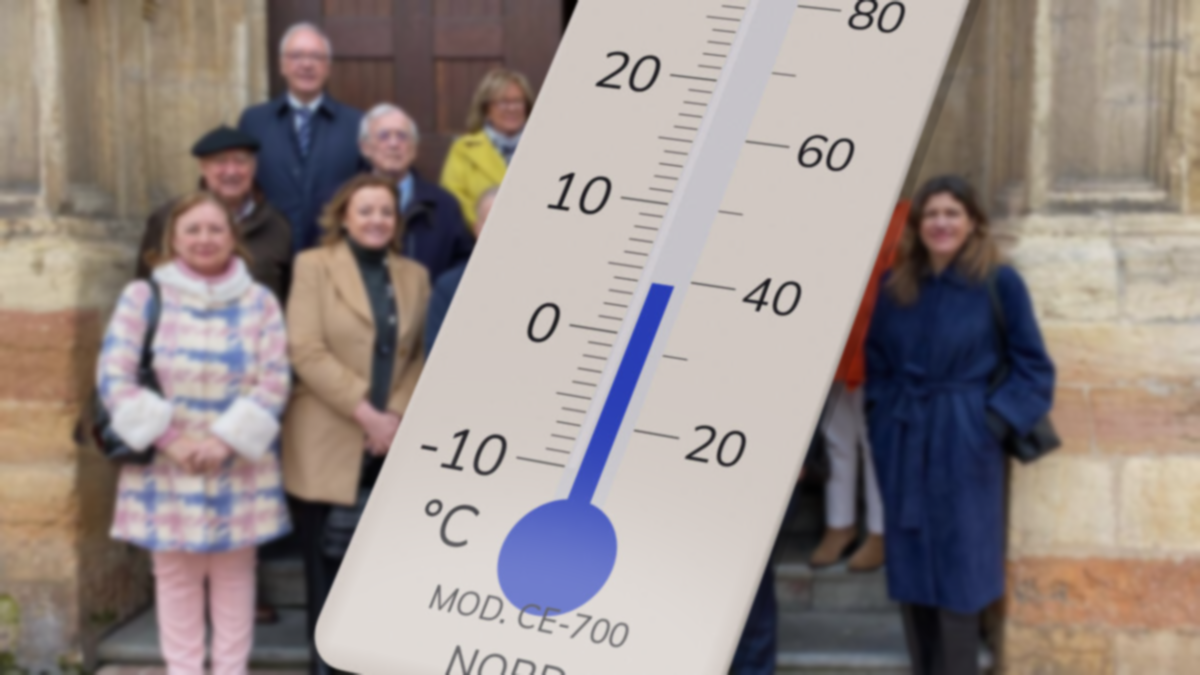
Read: 4 °C
